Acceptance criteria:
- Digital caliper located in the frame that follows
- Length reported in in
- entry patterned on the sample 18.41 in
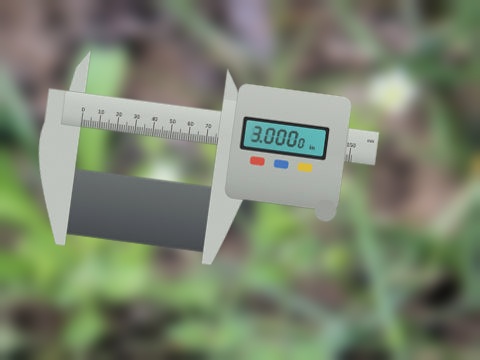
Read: 3.0000 in
